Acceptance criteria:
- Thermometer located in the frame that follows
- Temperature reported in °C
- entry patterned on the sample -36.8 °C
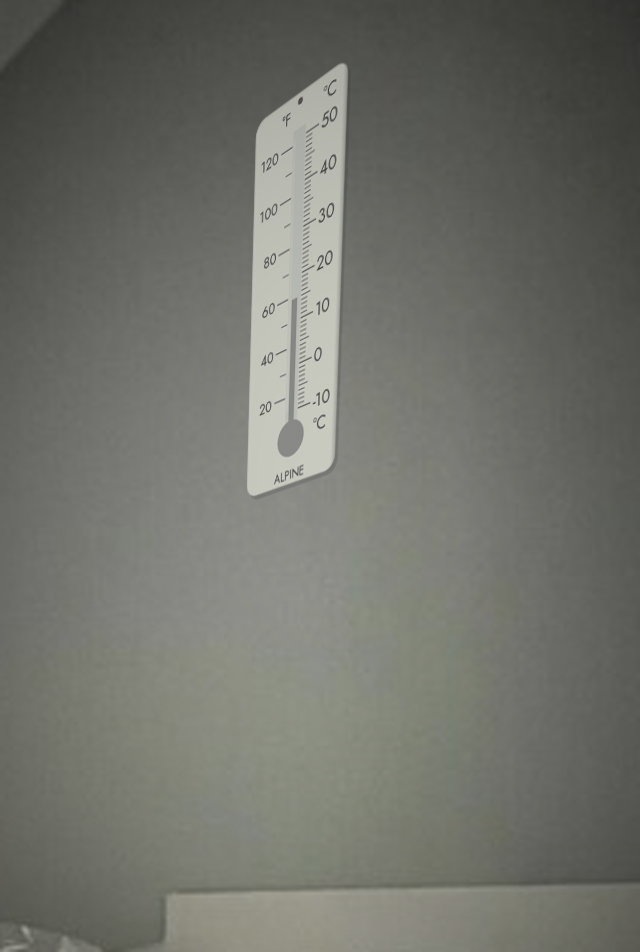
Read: 15 °C
